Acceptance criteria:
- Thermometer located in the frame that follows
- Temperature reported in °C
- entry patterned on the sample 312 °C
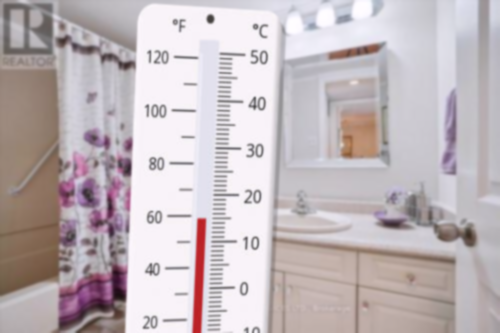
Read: 15 °C
